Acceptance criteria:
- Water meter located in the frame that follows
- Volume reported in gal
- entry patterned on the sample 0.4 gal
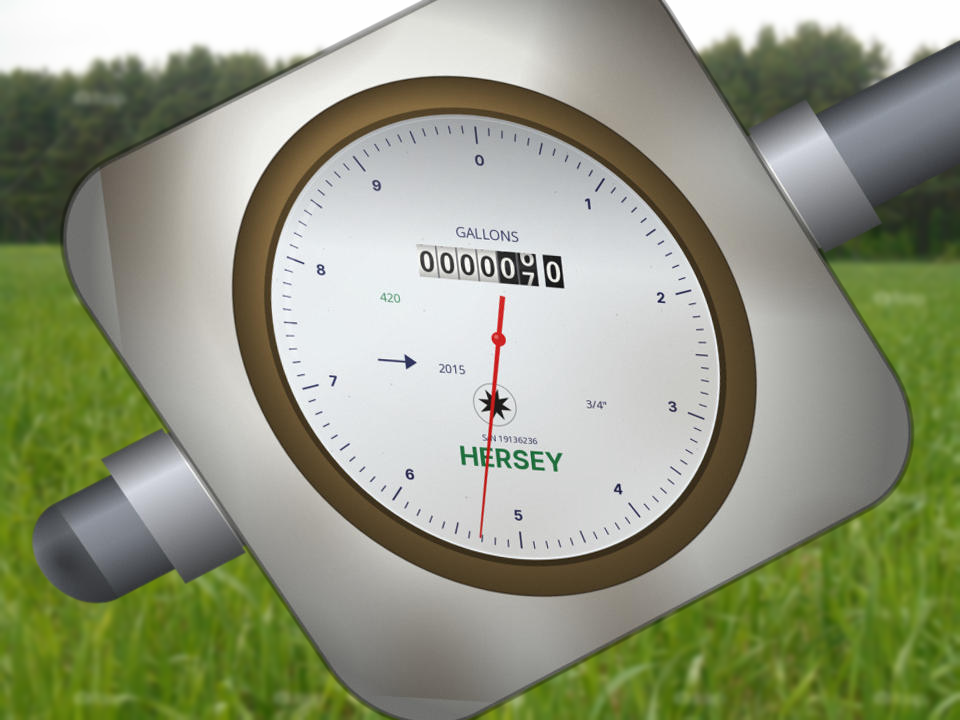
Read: 65.3 gal
